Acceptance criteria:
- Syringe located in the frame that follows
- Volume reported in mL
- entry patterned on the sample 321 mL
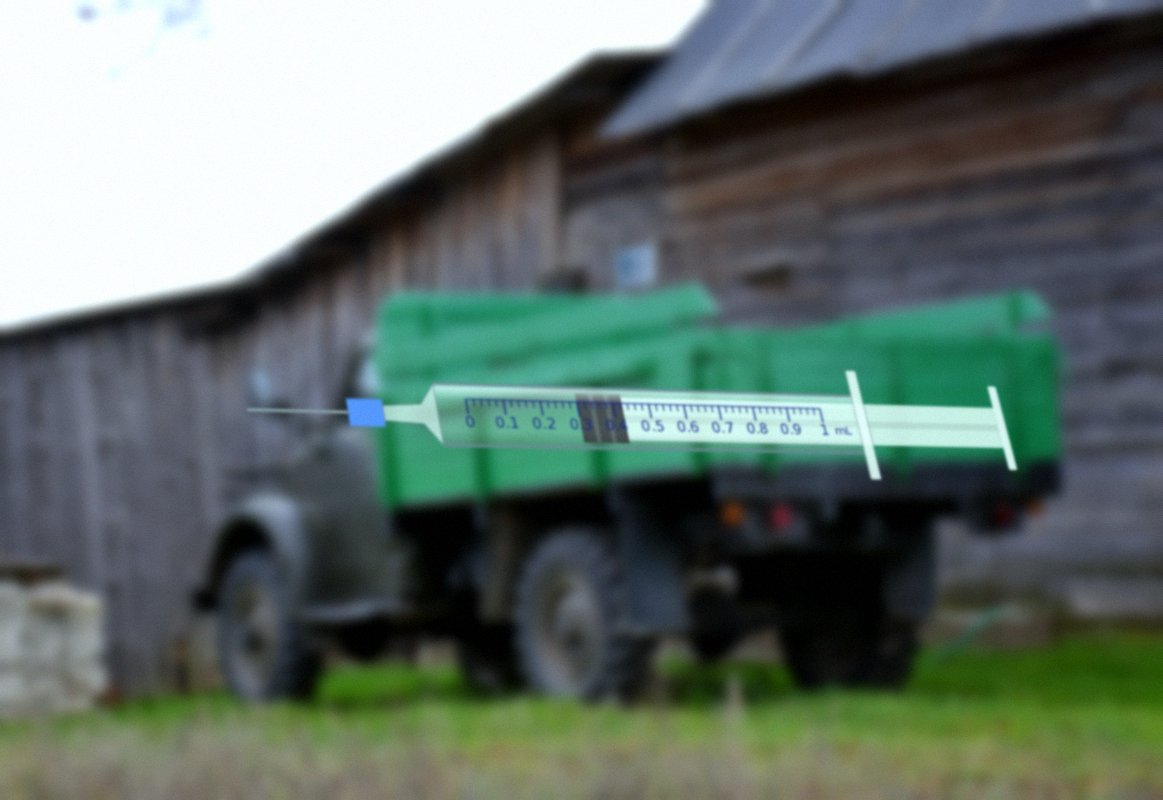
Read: 0.3 mL
